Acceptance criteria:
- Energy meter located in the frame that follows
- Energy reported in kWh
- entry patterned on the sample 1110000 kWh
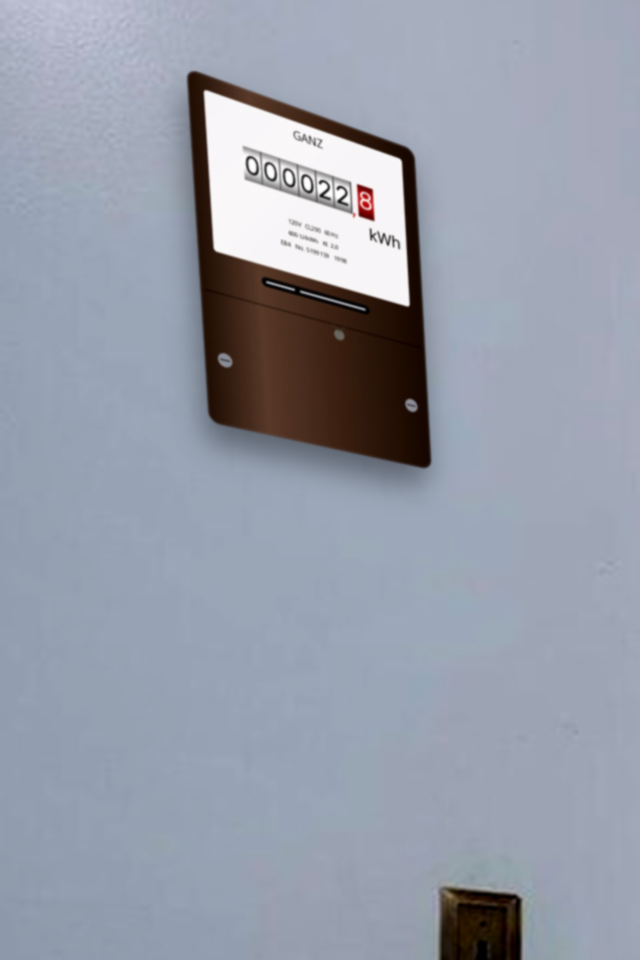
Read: 22.8 kWh
